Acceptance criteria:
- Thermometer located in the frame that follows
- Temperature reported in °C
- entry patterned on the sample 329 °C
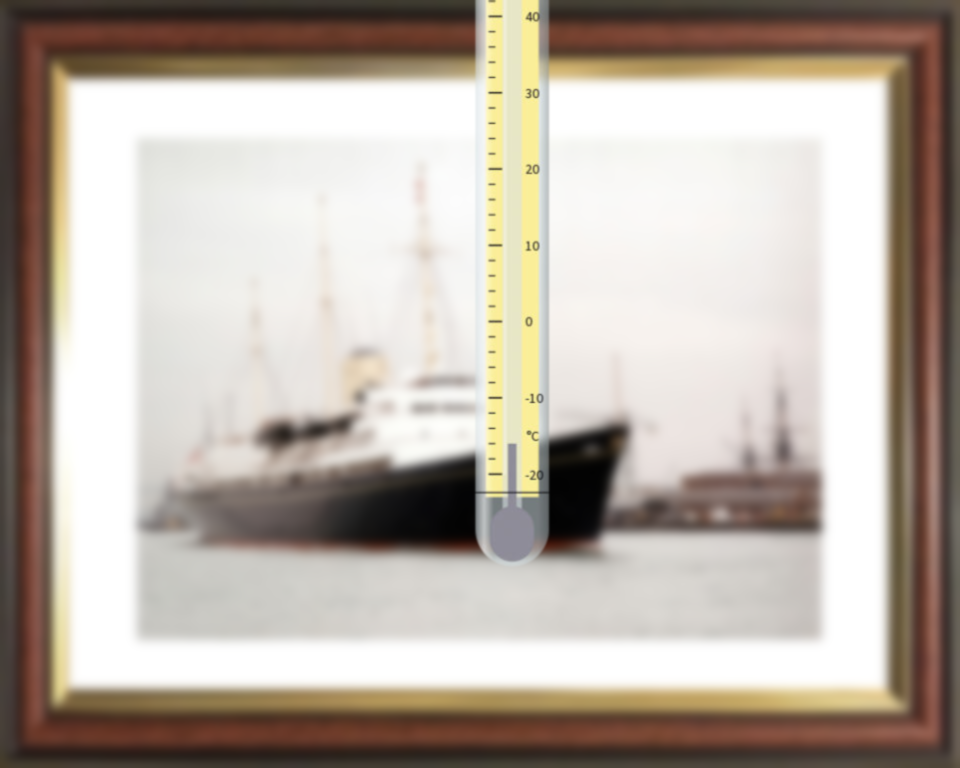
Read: -16 °C
